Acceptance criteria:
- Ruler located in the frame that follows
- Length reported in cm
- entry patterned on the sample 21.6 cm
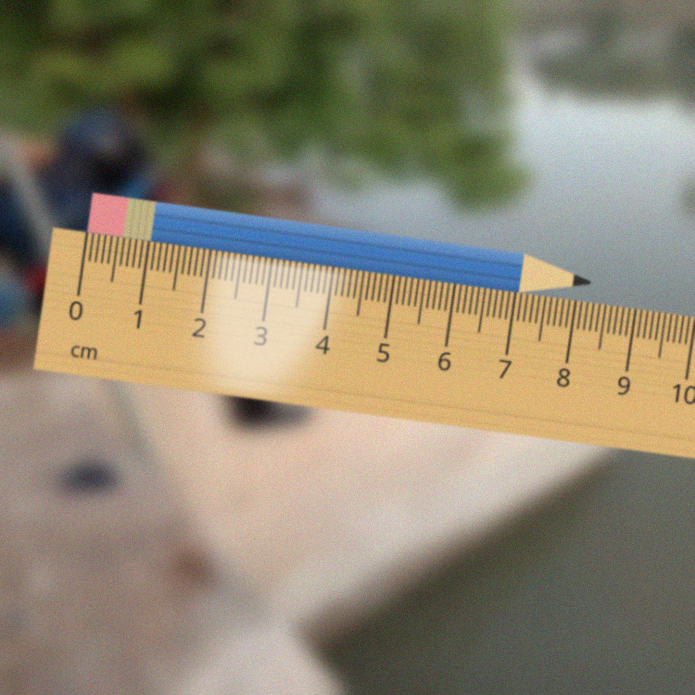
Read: 8.2 cm
